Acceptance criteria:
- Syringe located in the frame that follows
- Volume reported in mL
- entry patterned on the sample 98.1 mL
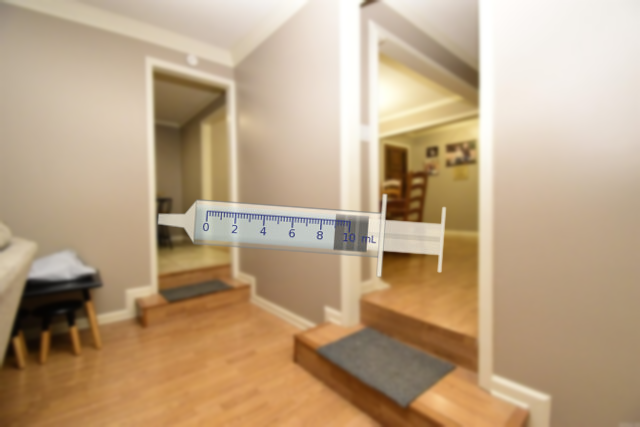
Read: 9 mL
